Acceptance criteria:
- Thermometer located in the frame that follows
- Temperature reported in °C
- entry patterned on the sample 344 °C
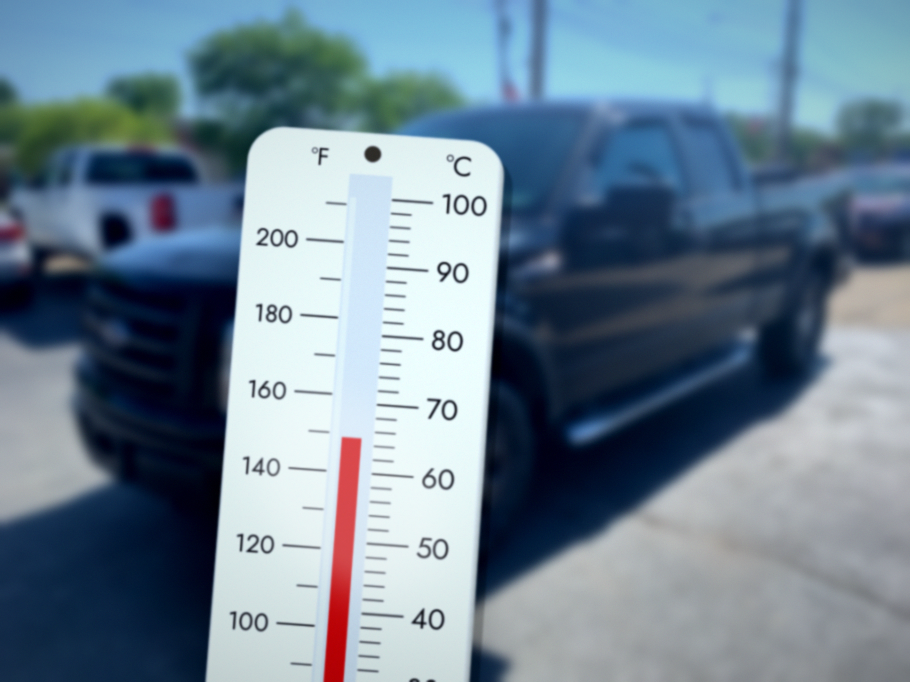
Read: 65 °C
